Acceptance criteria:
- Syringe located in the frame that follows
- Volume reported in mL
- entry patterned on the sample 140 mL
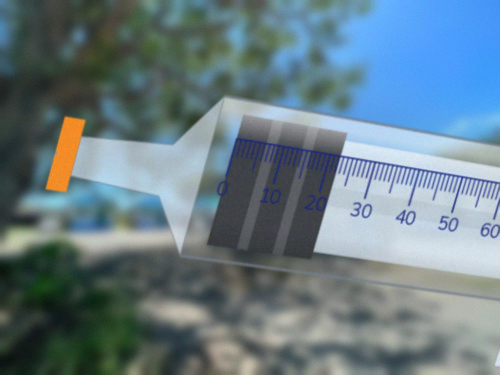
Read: 0 mL
